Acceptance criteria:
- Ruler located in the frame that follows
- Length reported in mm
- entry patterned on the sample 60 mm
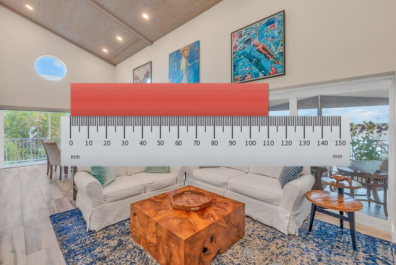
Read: 110 mm
